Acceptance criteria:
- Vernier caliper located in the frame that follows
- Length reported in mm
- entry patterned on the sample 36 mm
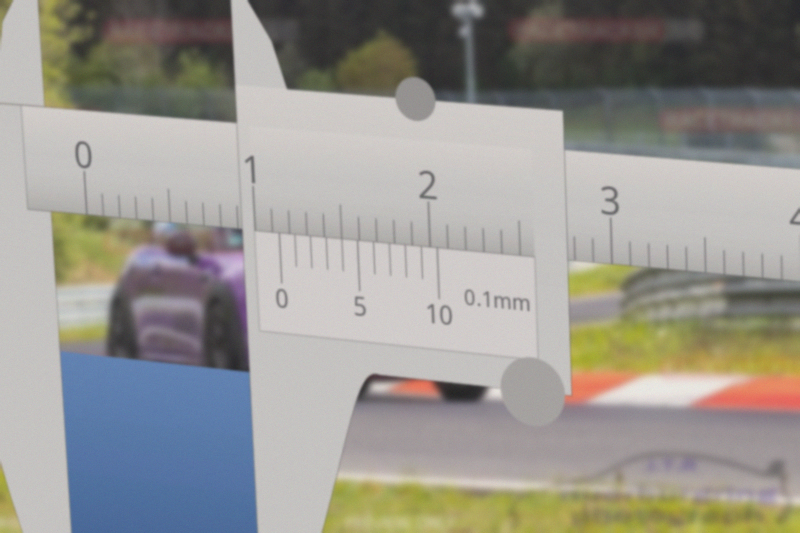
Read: 11.4 mm
